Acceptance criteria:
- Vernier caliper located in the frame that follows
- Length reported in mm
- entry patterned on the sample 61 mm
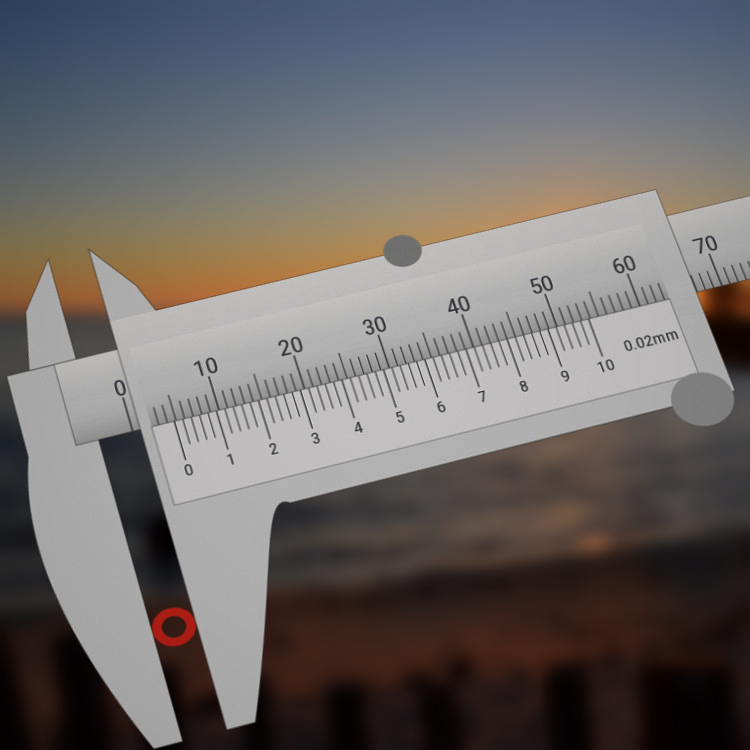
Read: 4.8 mm
